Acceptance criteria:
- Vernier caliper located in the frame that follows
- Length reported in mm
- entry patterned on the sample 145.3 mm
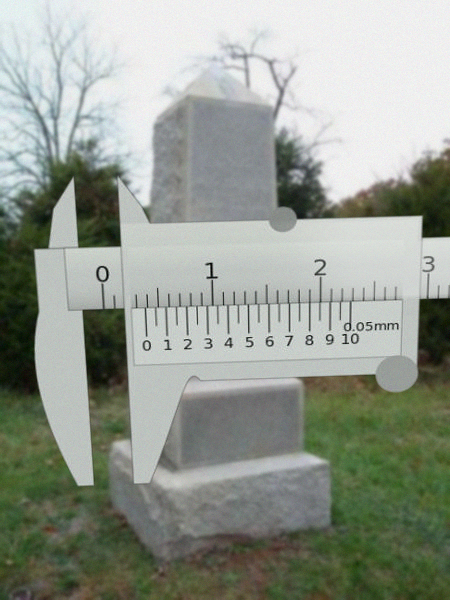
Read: 3.8 mm
